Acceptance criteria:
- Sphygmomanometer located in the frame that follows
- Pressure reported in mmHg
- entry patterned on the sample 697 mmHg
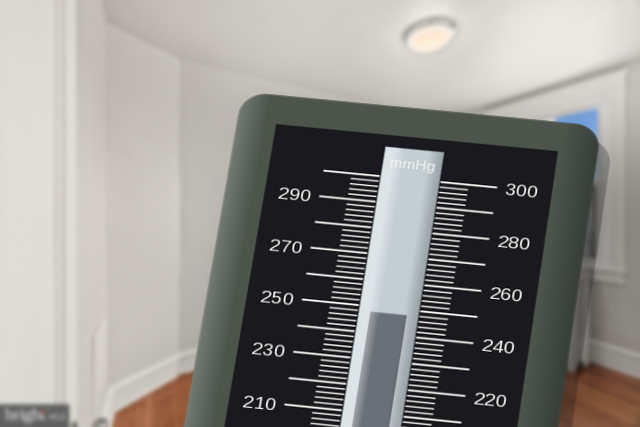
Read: 248 mmHg
